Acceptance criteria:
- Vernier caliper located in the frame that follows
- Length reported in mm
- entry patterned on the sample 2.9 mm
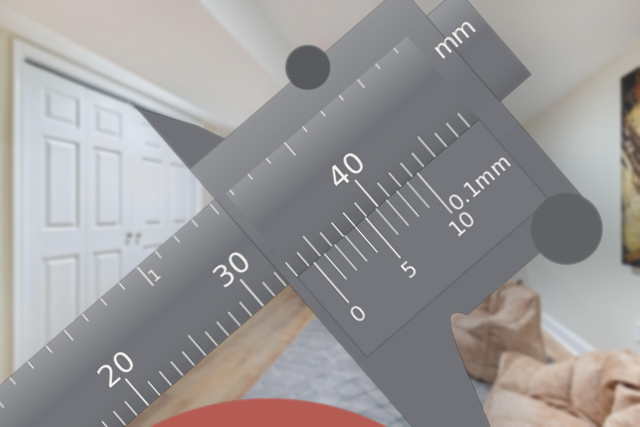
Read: 34.4 mm
